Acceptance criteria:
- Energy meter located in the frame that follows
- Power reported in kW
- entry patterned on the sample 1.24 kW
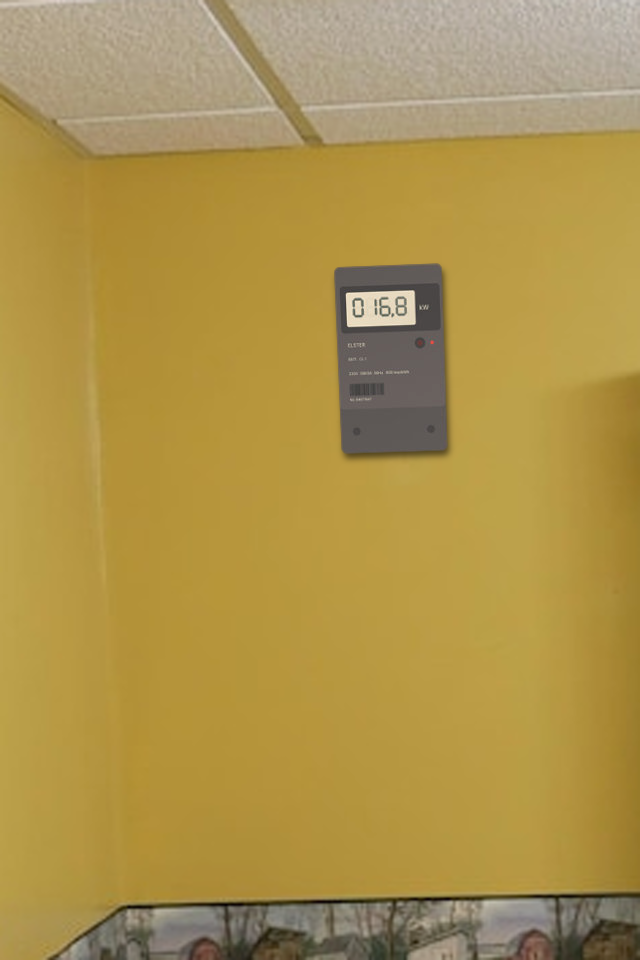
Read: 16.8 kW
